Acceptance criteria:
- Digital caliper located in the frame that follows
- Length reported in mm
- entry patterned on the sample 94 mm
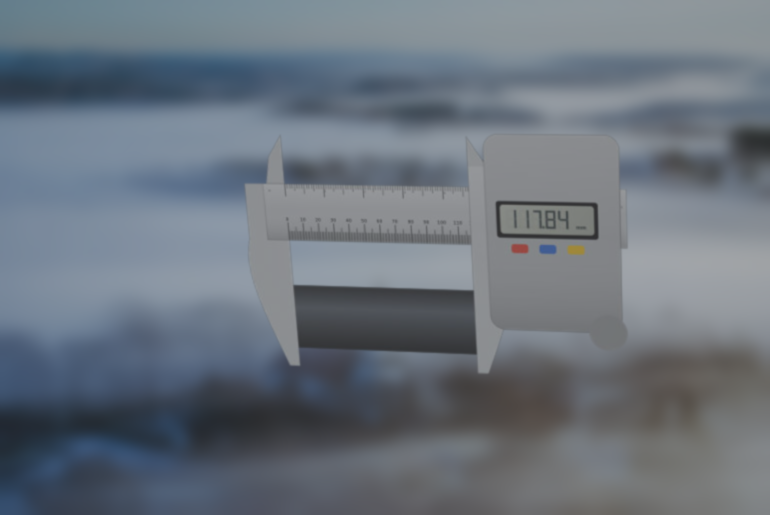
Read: 117.84 mm
